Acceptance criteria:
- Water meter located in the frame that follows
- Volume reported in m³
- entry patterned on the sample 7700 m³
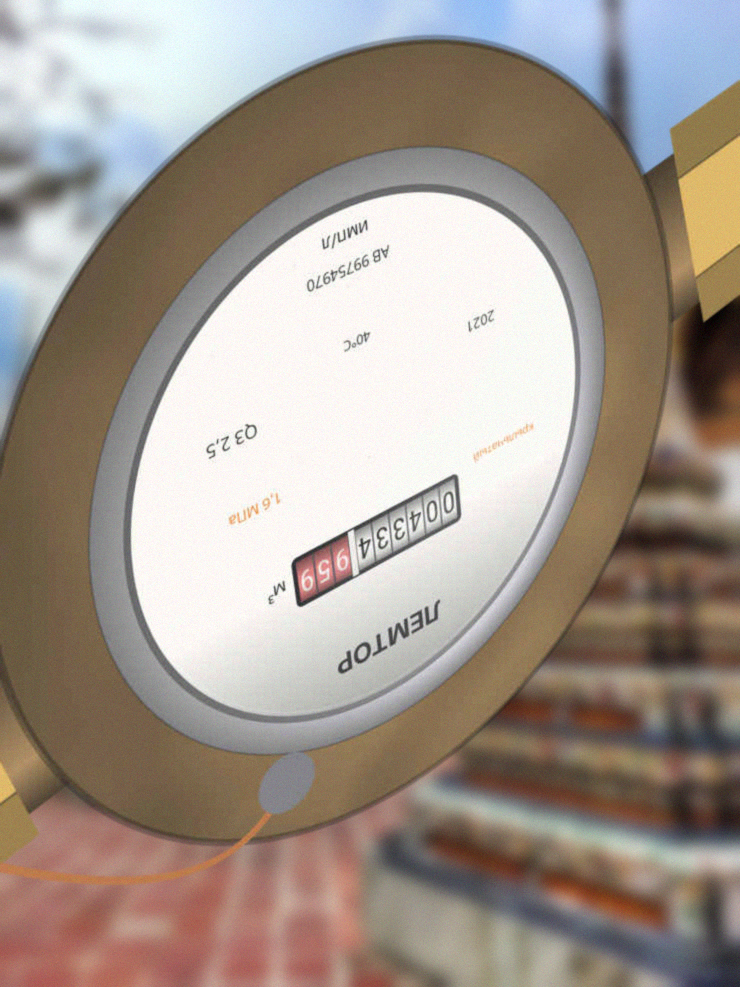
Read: 4334.959 m³
